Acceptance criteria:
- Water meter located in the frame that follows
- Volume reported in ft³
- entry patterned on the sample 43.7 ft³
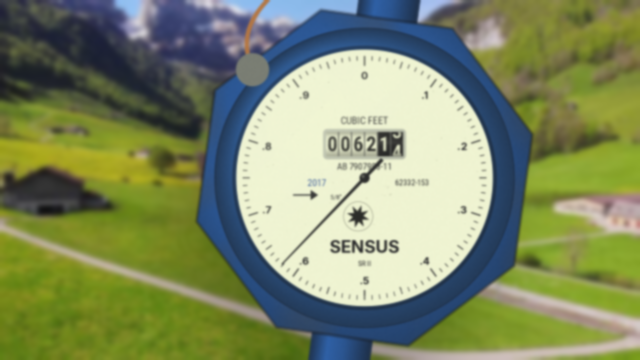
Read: 6213.62 ft³
